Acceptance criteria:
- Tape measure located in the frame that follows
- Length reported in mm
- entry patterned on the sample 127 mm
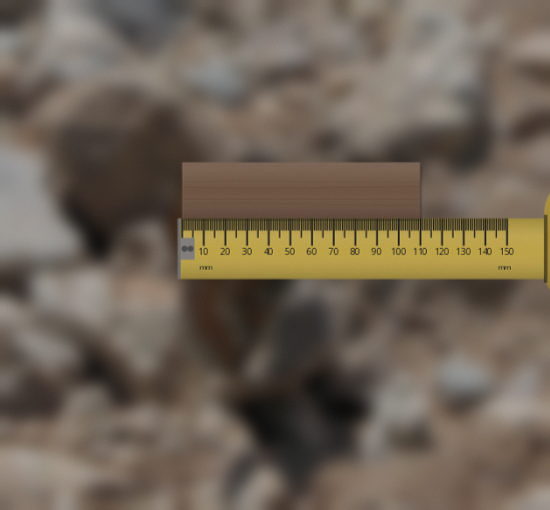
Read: 110 mm
